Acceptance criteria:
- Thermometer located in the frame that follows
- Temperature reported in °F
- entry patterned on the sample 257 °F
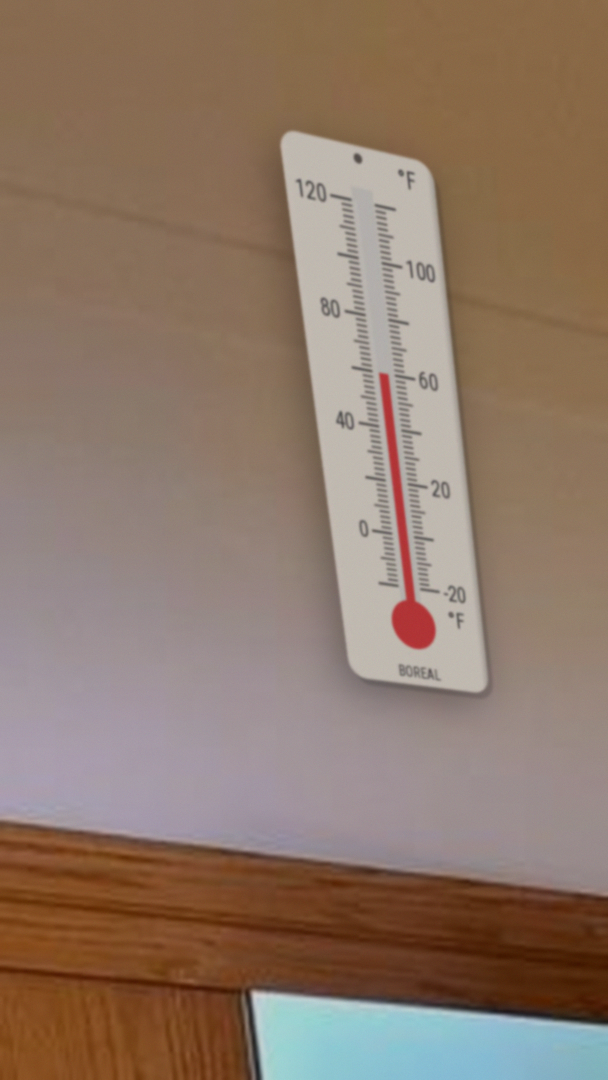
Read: 60 °F
